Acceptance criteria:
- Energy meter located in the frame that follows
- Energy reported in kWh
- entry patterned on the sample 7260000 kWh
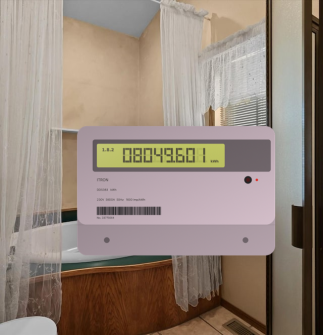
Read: 8049.601 kWh
